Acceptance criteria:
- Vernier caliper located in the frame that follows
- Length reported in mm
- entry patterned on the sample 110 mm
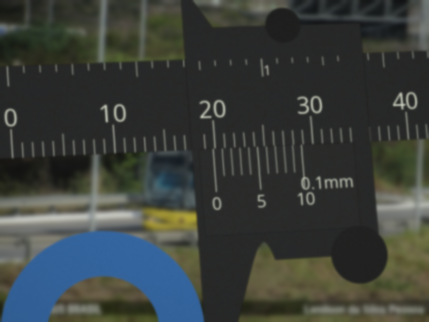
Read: 19.8 mm
